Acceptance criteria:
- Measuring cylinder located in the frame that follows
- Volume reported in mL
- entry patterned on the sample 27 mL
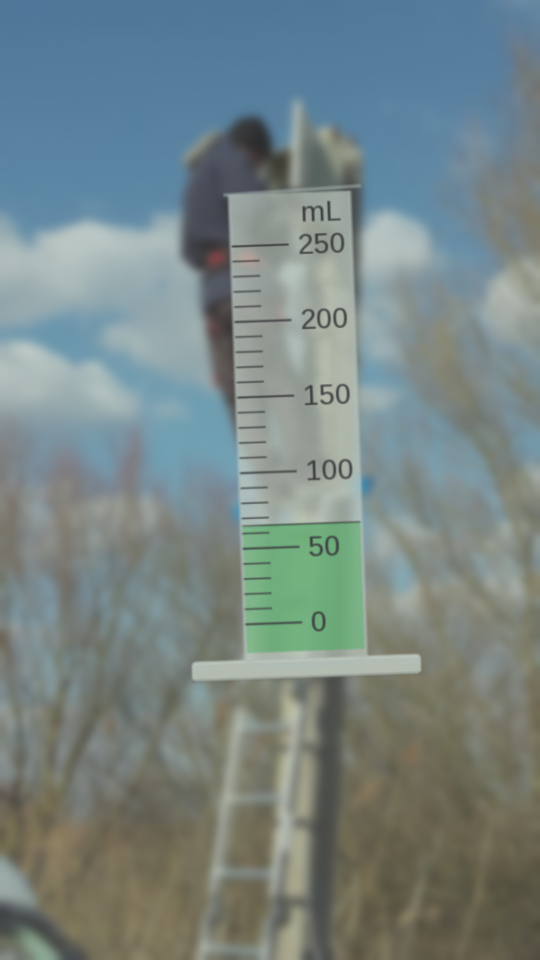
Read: 65 mL
